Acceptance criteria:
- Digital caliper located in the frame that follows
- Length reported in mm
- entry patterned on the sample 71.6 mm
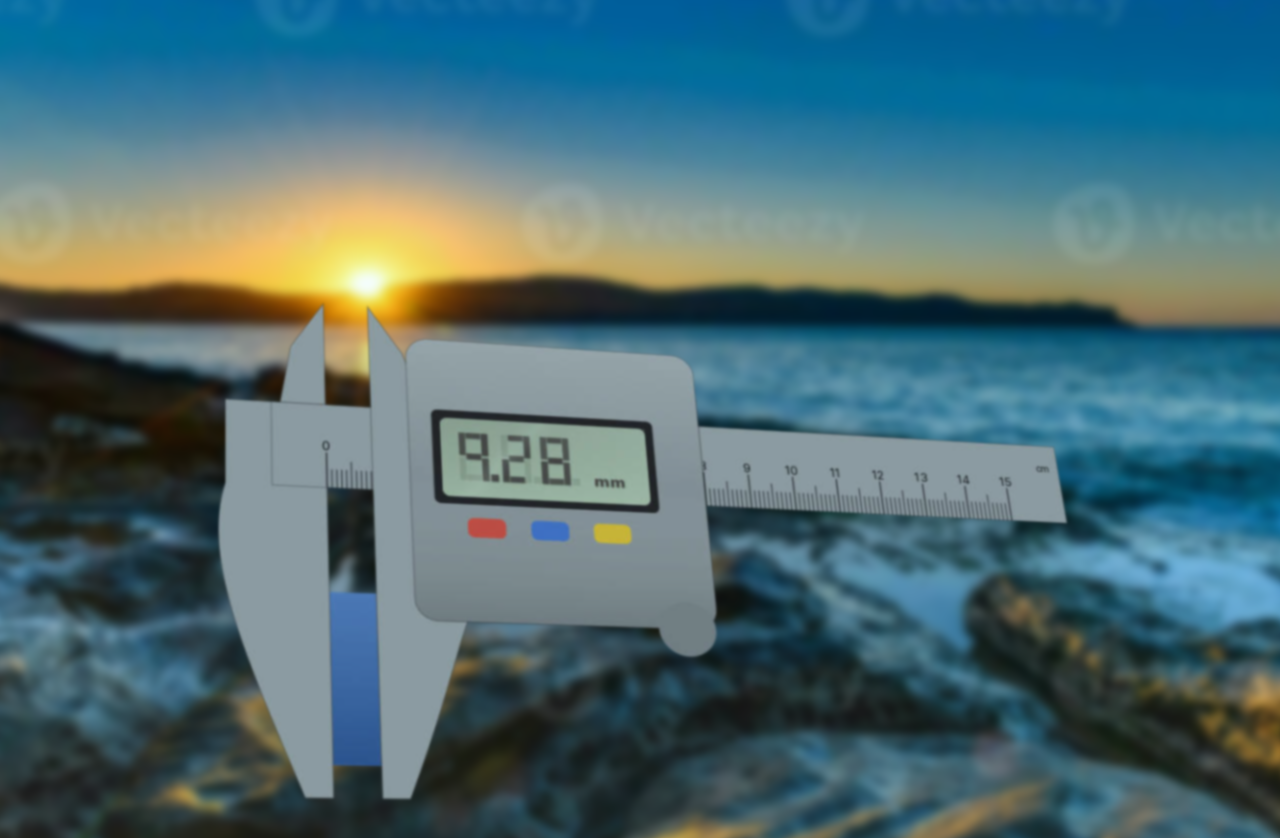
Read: 9.28 mm
